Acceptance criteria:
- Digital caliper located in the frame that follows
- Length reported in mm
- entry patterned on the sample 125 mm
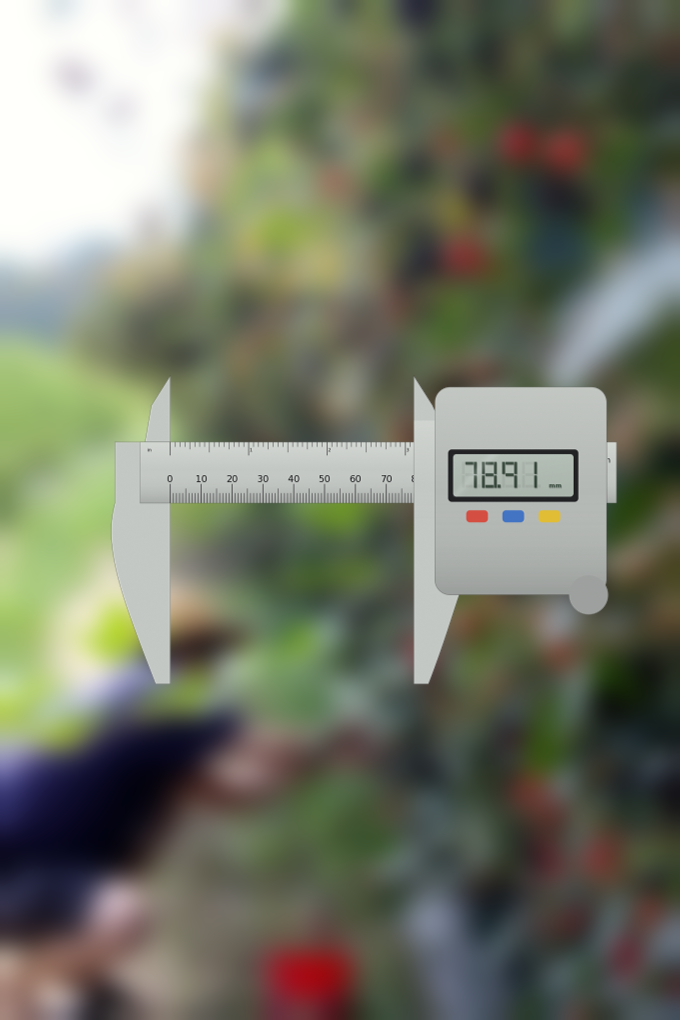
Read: 78.91 mm
